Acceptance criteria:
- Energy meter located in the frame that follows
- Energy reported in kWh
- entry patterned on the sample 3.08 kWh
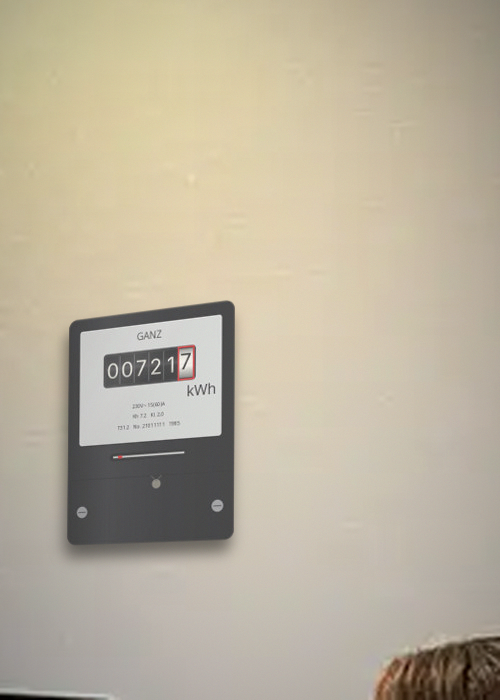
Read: 721.7 kWh
